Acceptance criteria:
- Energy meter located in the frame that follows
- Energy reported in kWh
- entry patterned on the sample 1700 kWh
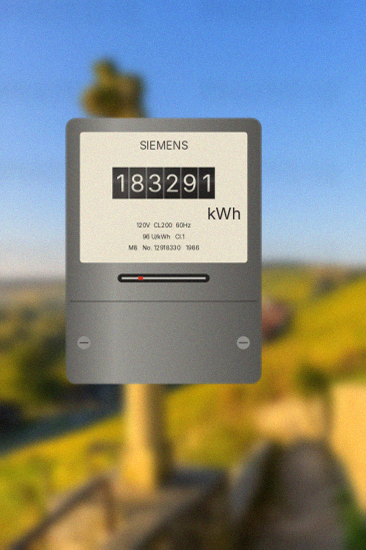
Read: 183291 kWh
